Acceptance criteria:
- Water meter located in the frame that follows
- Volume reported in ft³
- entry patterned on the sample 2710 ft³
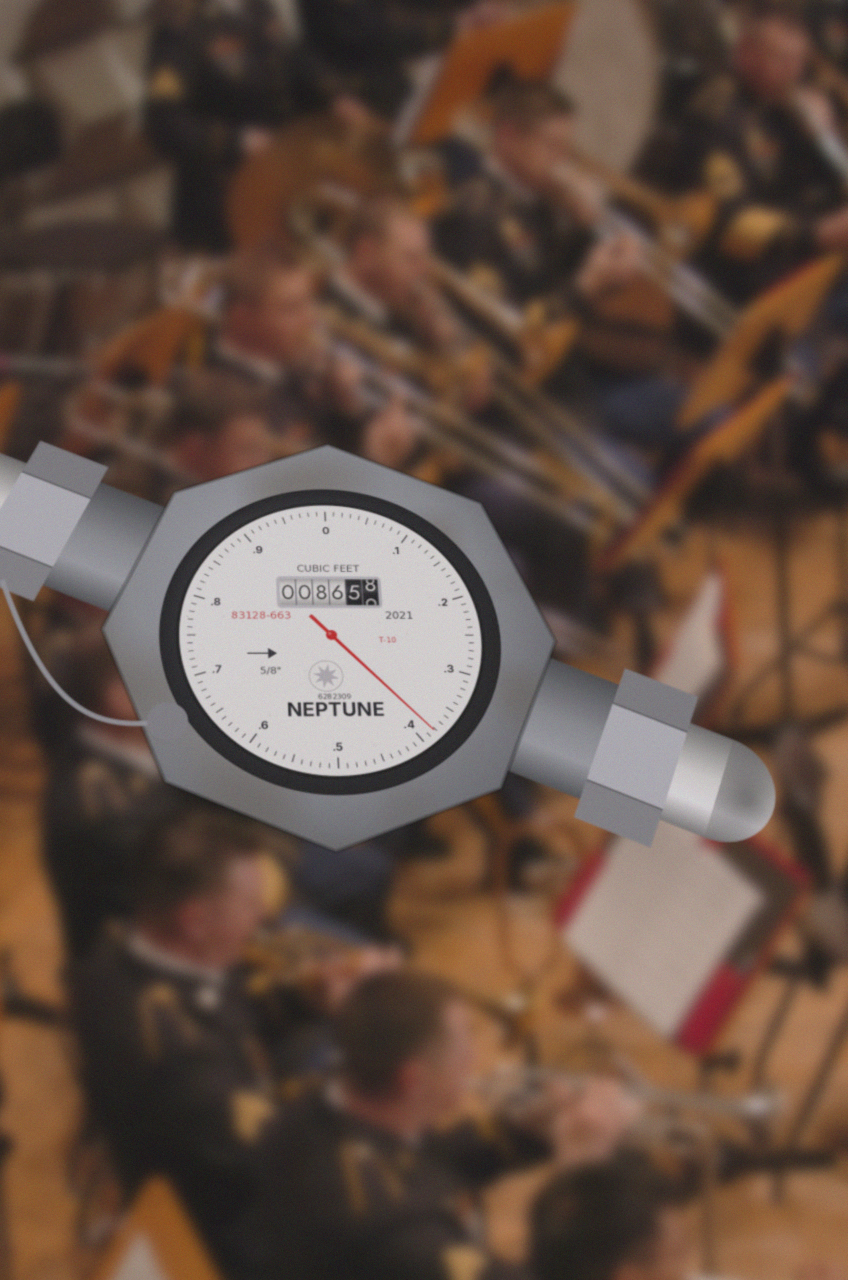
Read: 8658.38 ft³
